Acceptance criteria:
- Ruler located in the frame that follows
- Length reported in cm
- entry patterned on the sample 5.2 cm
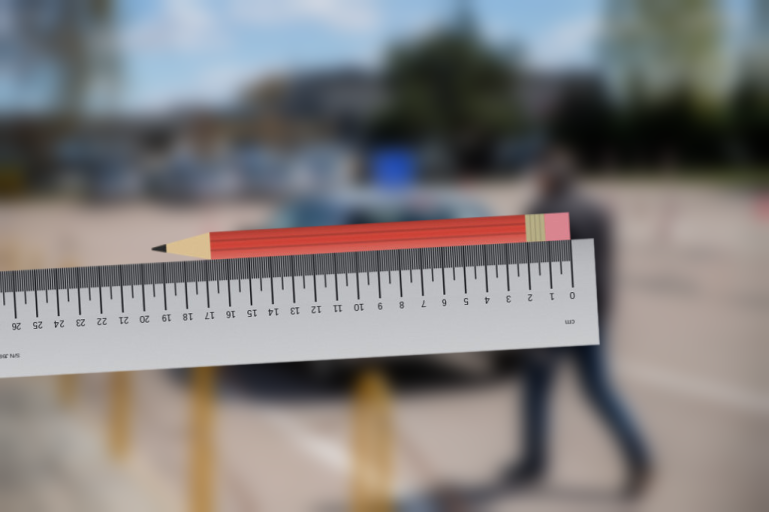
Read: 19.5 cm
